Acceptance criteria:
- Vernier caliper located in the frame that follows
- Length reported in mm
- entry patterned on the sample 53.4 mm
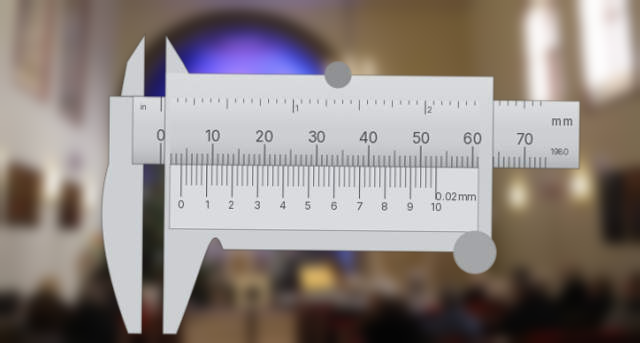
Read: 4.0 mm
